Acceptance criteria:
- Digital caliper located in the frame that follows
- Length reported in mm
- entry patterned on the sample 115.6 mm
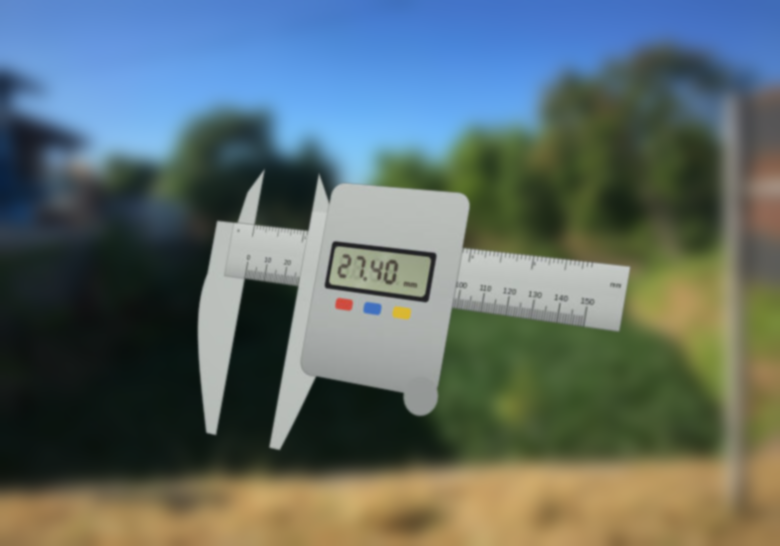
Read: 27.40 mm
